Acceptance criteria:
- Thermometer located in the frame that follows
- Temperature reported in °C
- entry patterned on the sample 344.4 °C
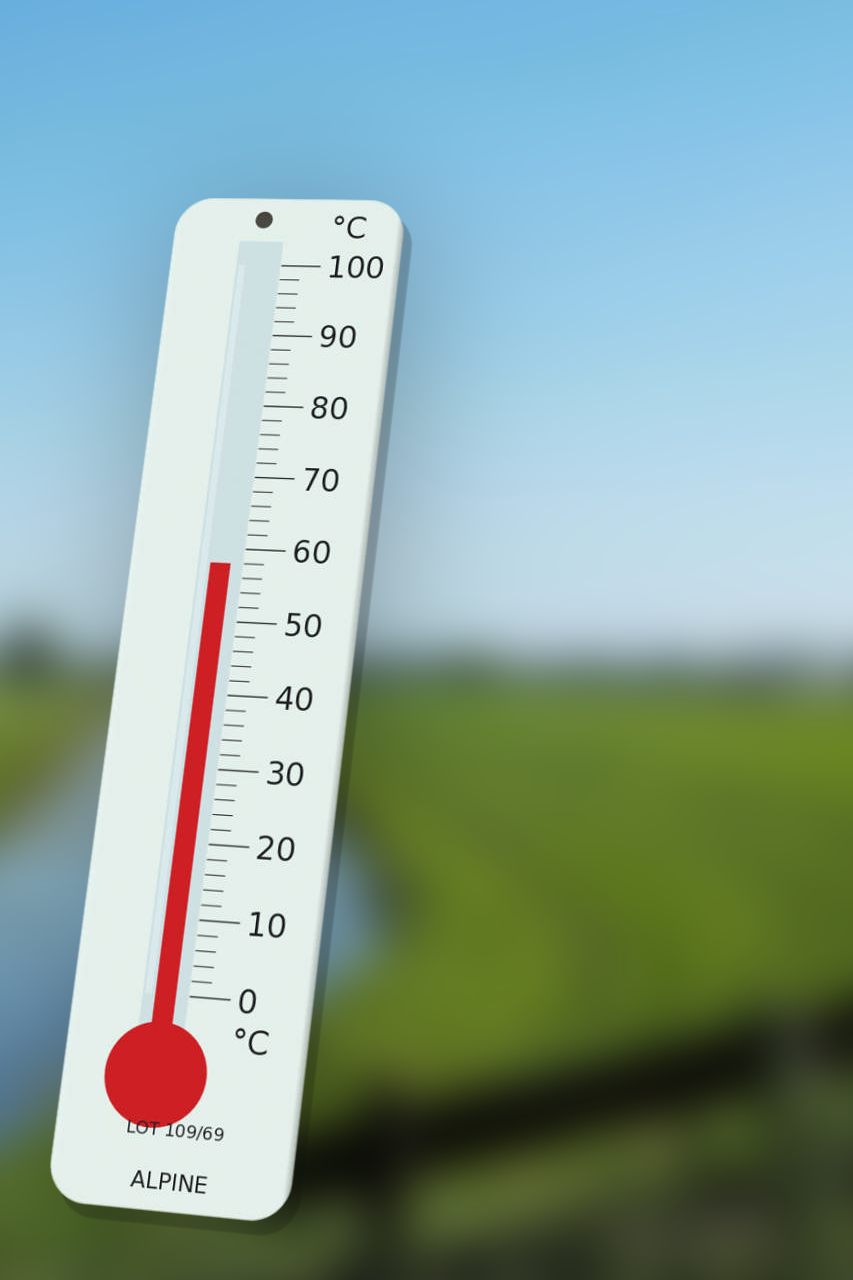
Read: 58 °C
